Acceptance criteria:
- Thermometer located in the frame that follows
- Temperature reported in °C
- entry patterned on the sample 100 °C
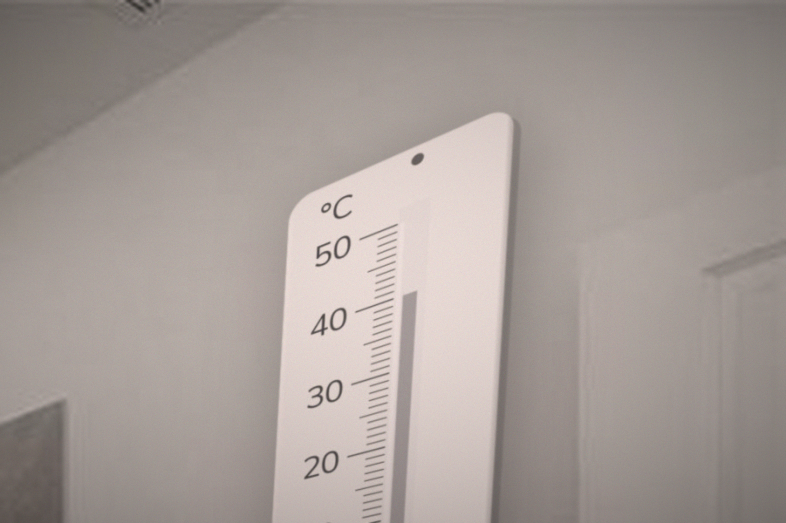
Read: 40 °C
